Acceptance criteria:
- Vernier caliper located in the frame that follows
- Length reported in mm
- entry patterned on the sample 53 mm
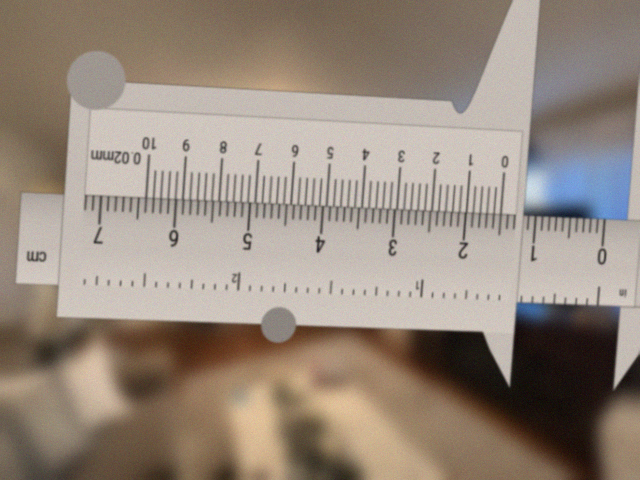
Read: 15.0 mm
